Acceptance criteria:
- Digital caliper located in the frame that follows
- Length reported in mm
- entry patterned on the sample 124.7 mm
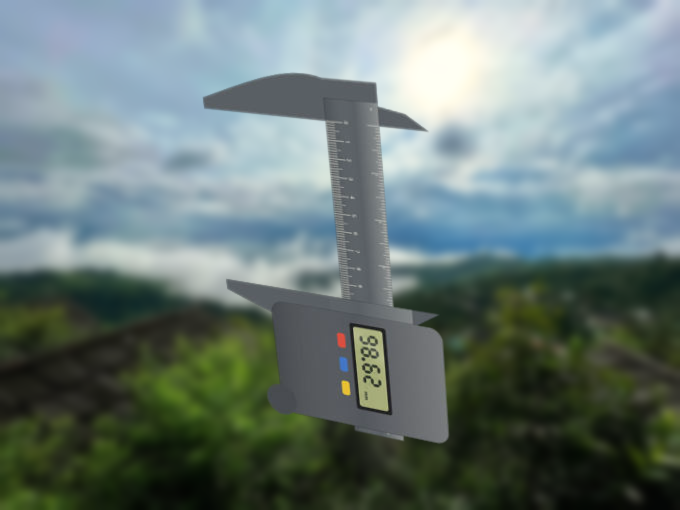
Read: 98.62 mm
